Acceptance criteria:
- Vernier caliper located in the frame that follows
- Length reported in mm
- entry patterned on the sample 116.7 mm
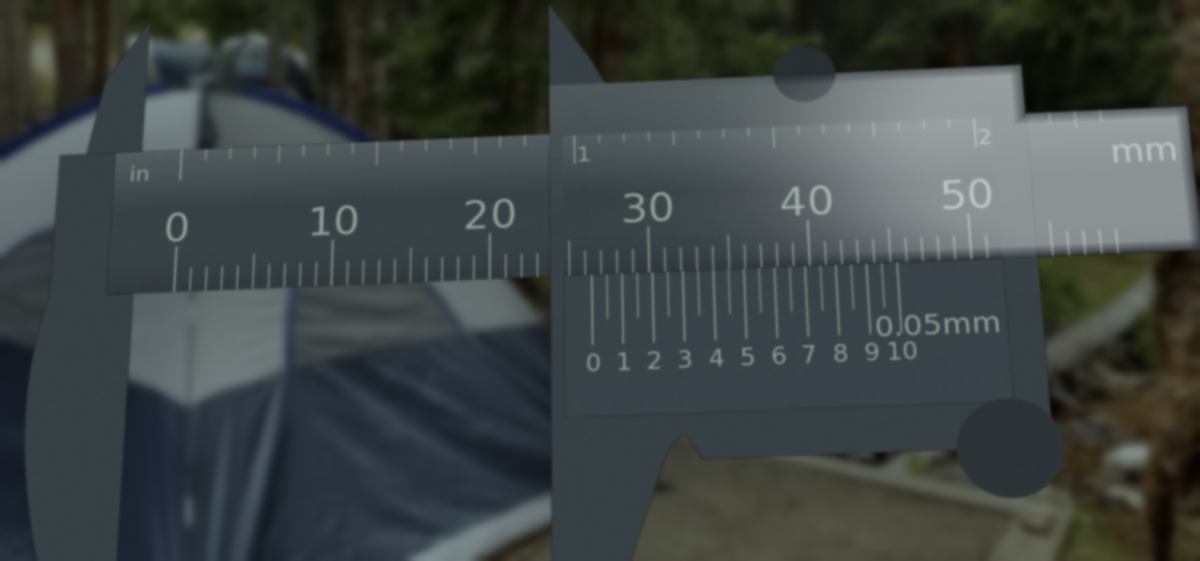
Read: 26.4 mm
